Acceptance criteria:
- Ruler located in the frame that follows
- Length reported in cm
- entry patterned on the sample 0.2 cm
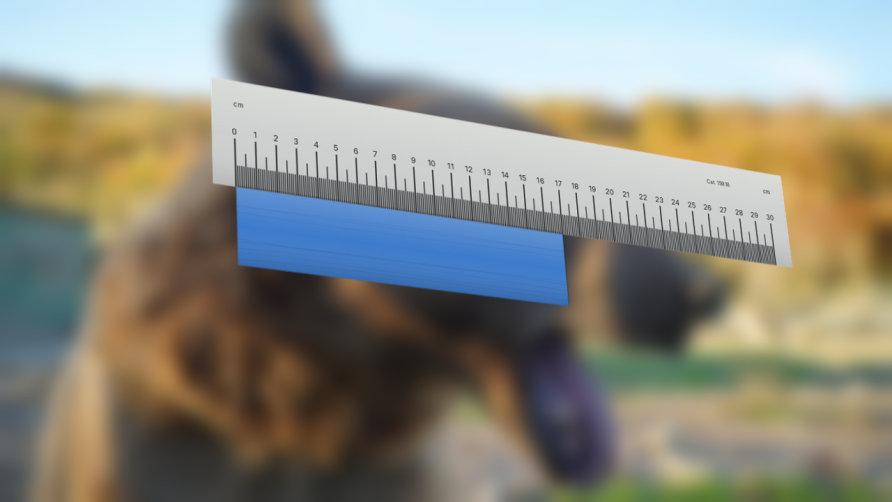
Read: 17 cm
